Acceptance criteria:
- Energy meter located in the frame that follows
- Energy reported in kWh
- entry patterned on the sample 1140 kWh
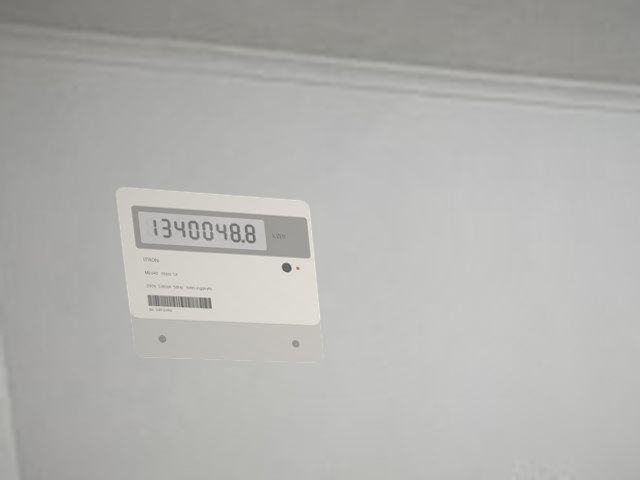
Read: 1340048.8 kWh
